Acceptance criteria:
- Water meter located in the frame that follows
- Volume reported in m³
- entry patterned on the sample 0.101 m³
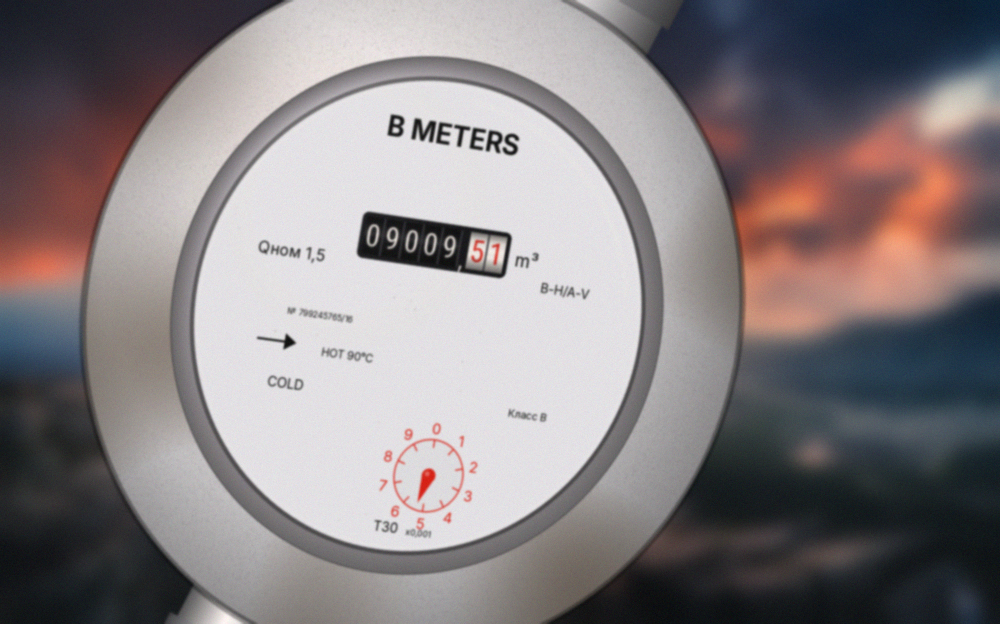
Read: 9009.515 m³
